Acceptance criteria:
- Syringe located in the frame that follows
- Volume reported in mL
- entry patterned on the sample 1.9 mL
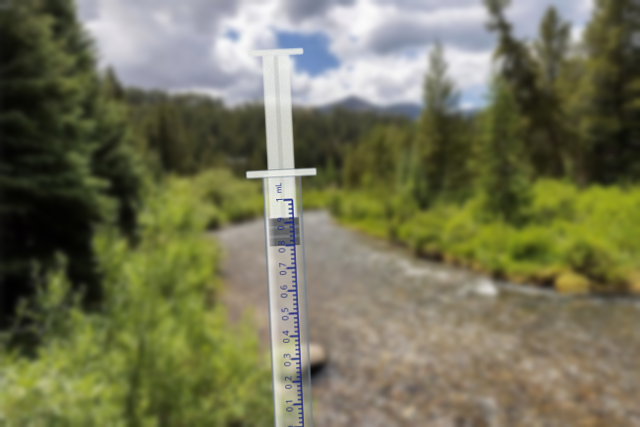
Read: 0.8 mL
